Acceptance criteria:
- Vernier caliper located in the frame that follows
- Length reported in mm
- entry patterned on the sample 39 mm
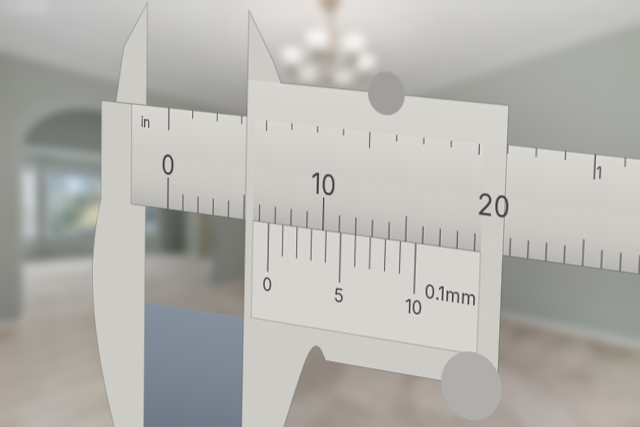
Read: 6.6 mm
